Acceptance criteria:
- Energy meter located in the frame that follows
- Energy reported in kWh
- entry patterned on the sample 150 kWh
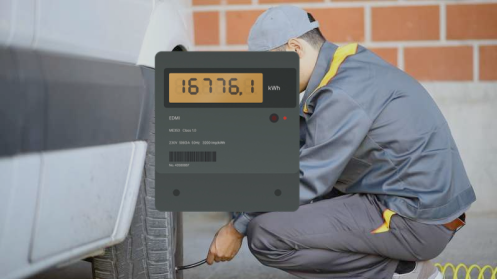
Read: 16776.1 kWh
